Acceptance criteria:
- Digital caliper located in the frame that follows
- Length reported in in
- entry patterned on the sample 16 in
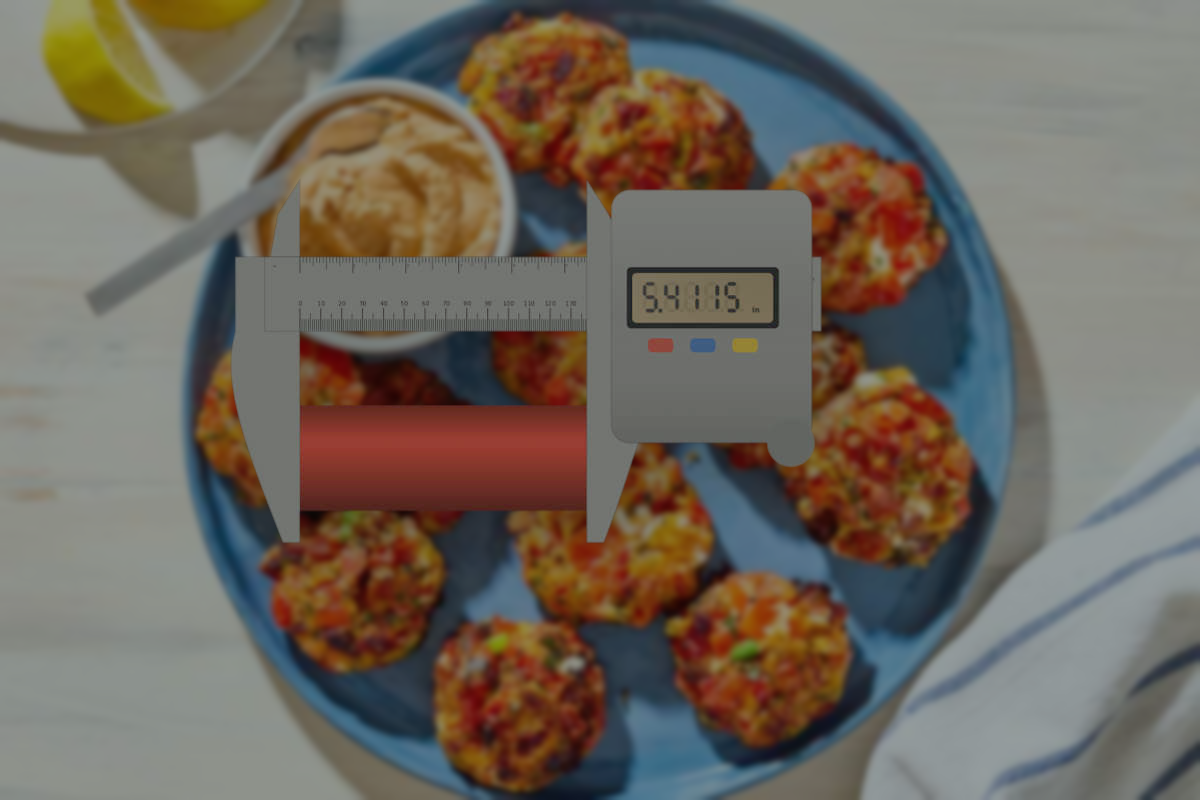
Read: 5.4115 in
